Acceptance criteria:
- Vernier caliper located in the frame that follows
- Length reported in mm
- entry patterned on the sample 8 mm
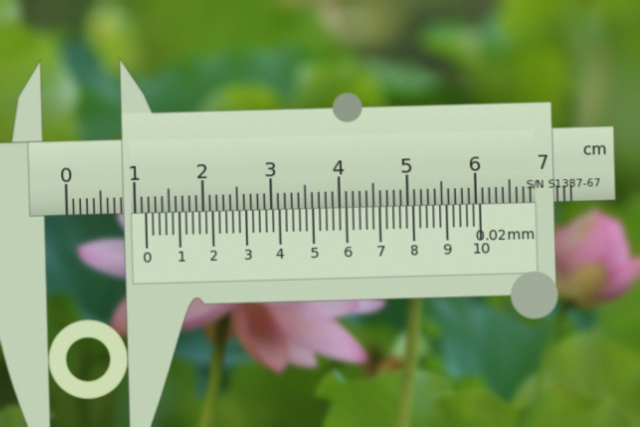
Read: 11.6 mm
